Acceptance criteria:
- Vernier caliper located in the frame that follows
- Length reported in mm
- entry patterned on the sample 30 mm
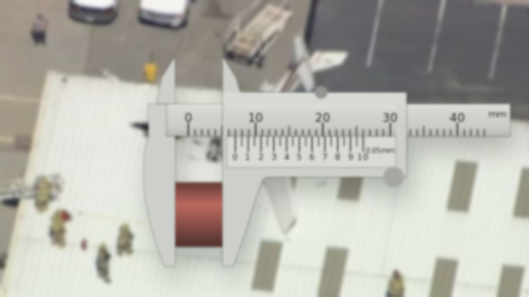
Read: 7.0 mm
